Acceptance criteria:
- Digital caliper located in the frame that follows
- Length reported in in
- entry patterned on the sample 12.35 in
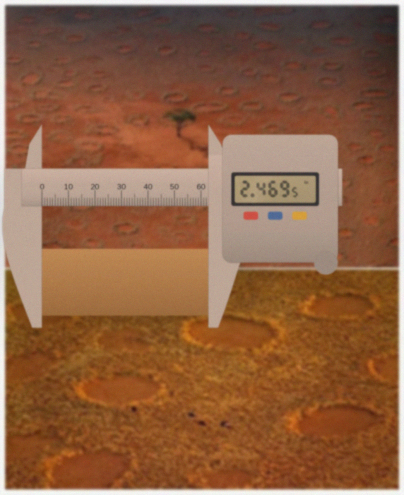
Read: 2.4695 in
